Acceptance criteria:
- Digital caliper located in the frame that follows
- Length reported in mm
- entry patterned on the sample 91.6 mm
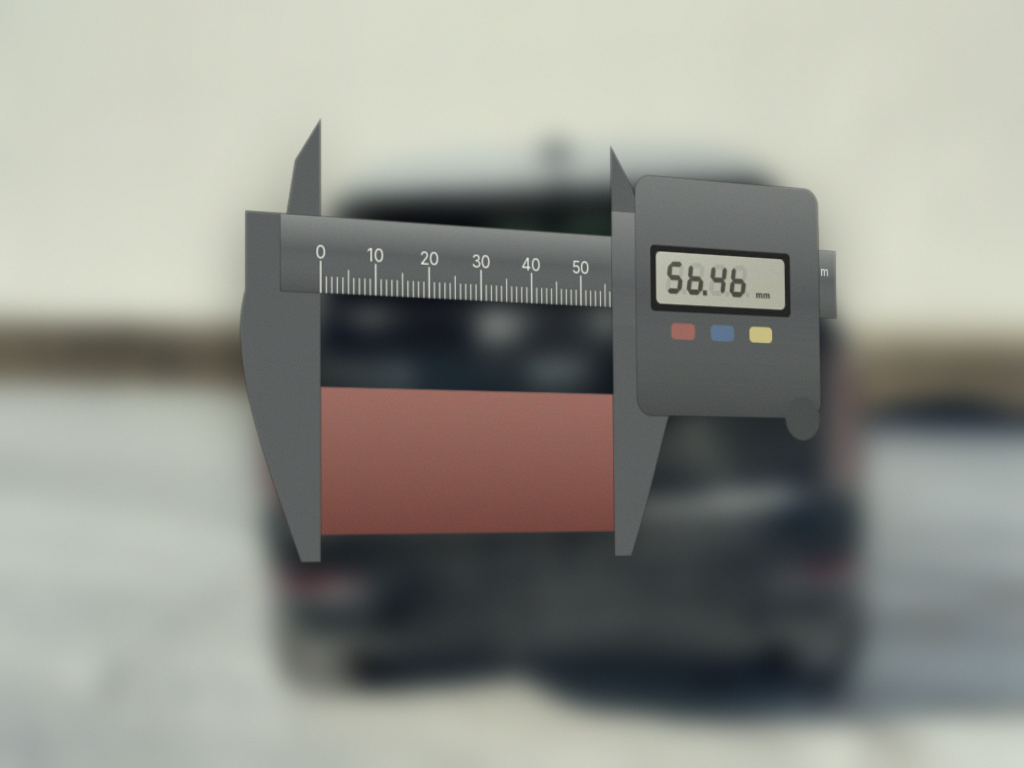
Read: 56.46 mm
